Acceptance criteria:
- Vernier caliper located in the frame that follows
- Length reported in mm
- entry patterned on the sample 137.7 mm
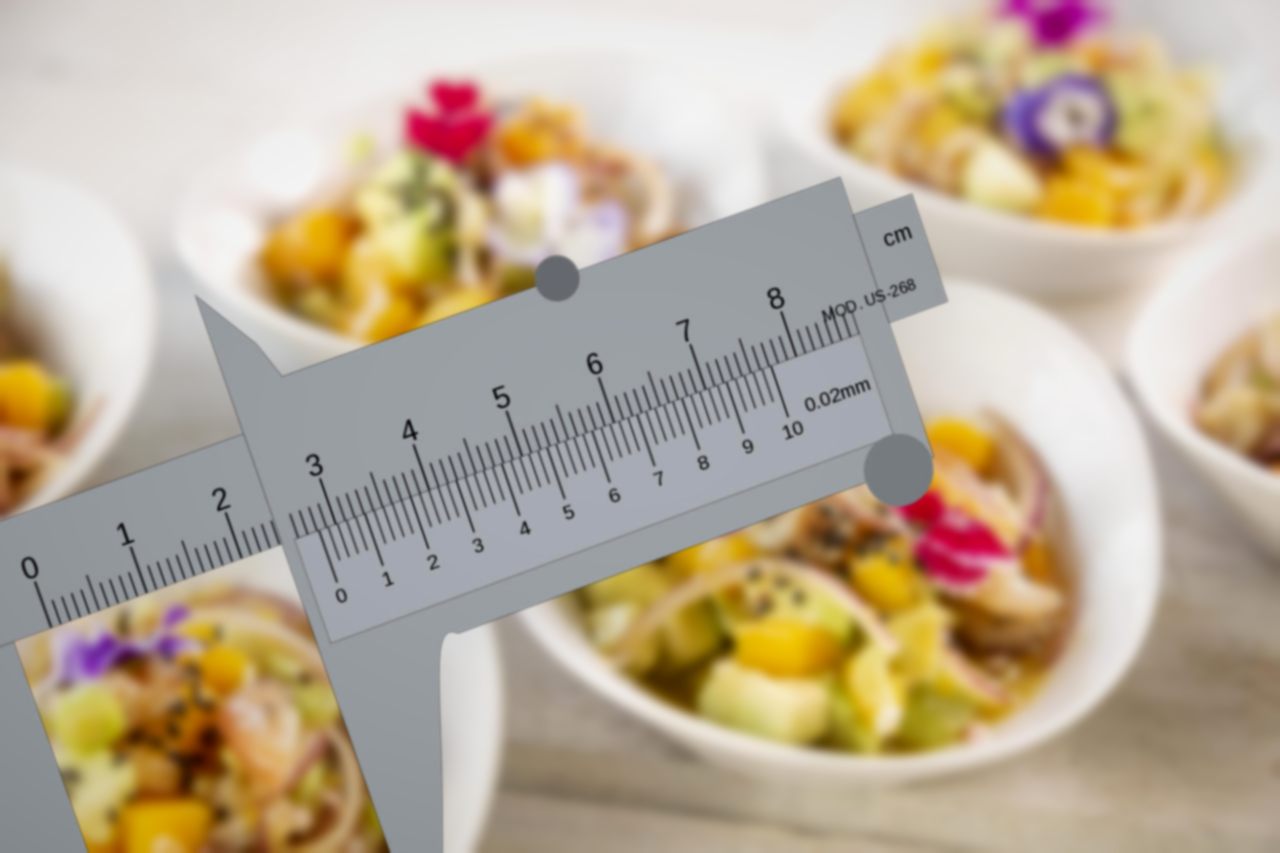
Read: 28.2 mm
